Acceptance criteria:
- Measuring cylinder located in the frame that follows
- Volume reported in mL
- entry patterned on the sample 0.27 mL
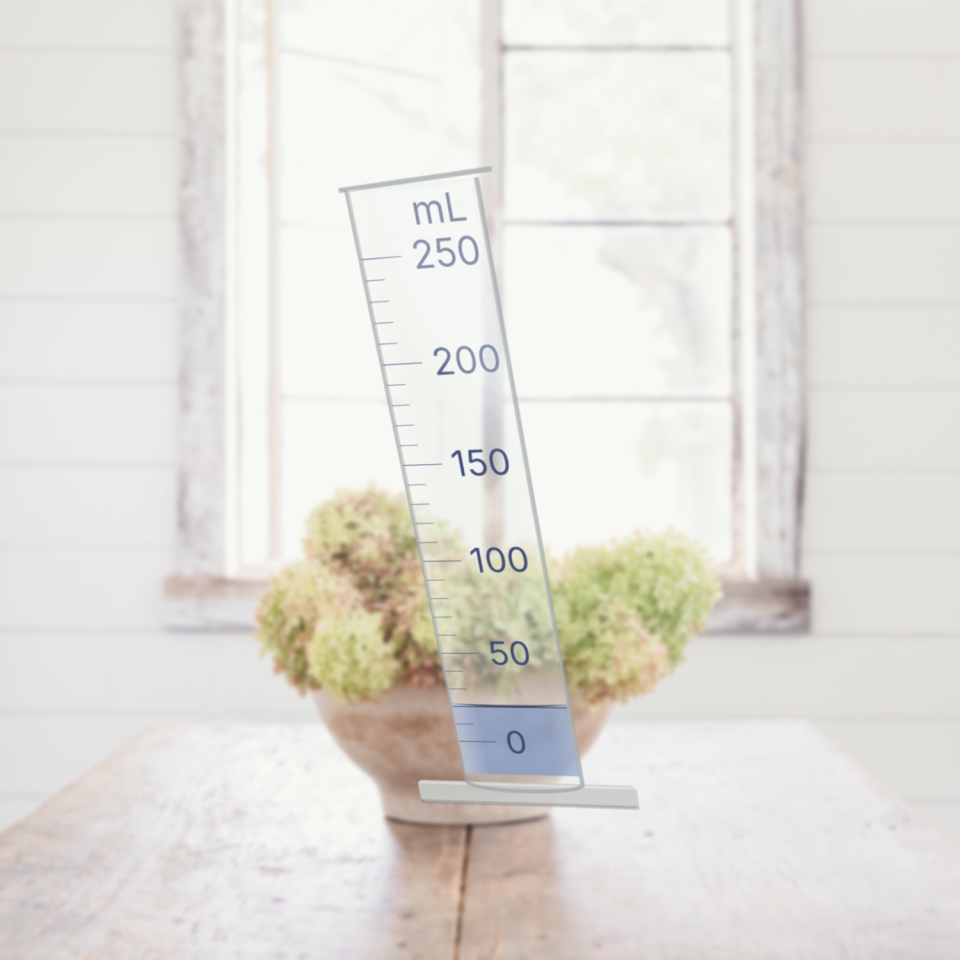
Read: 20 mL
